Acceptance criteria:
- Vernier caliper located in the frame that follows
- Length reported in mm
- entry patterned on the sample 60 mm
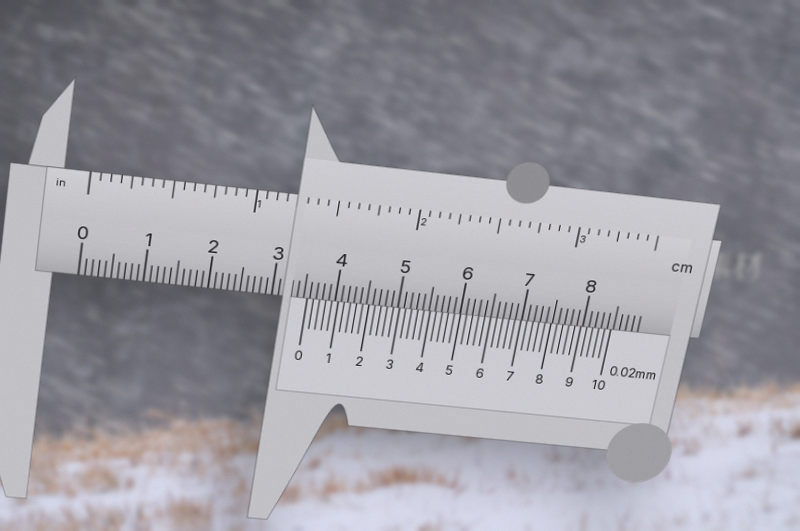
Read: 35.6 mm
